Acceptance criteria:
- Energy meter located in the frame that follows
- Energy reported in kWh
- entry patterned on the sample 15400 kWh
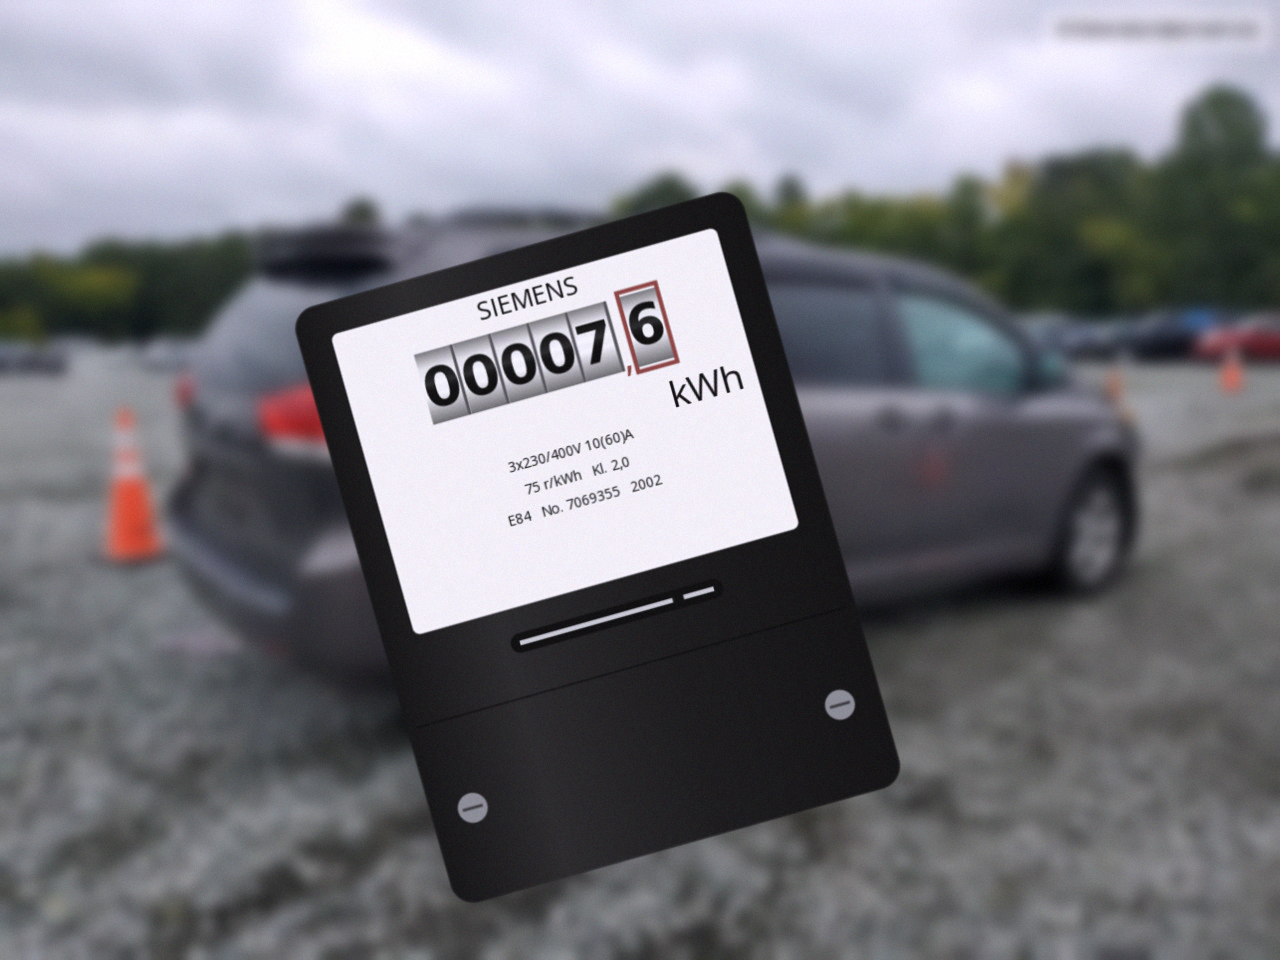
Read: 7.6 kWh
